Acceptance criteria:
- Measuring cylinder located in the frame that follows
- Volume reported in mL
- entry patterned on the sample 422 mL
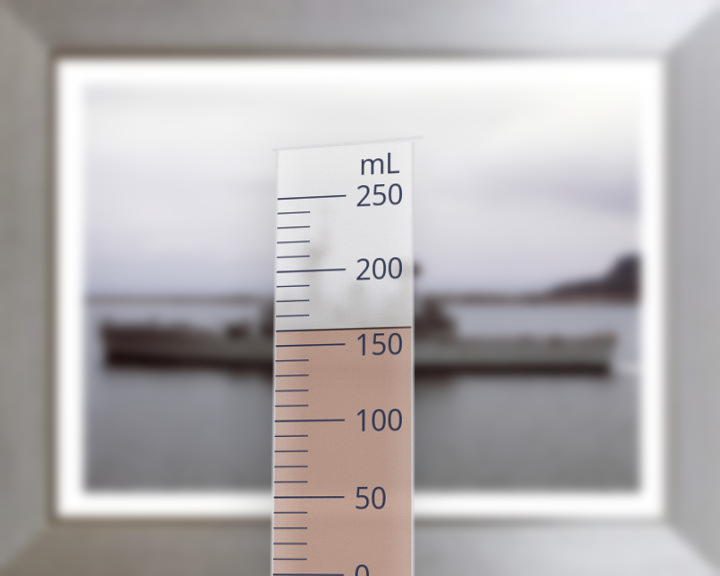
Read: 160 mL
